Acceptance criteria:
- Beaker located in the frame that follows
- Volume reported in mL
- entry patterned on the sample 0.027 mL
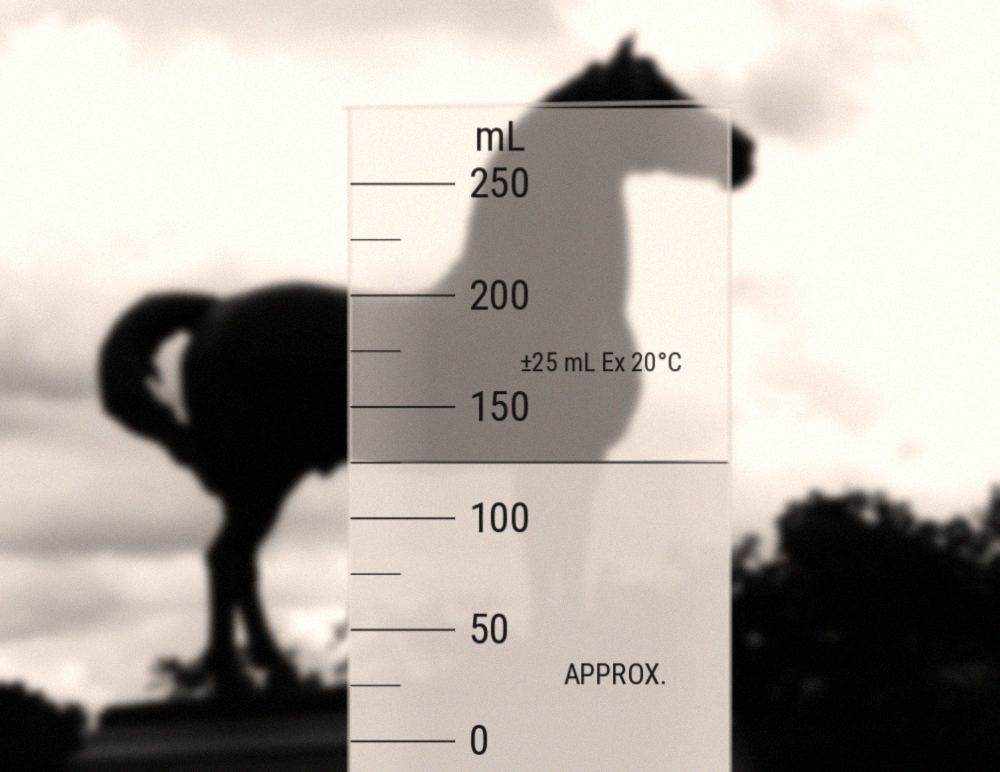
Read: 125 mL
